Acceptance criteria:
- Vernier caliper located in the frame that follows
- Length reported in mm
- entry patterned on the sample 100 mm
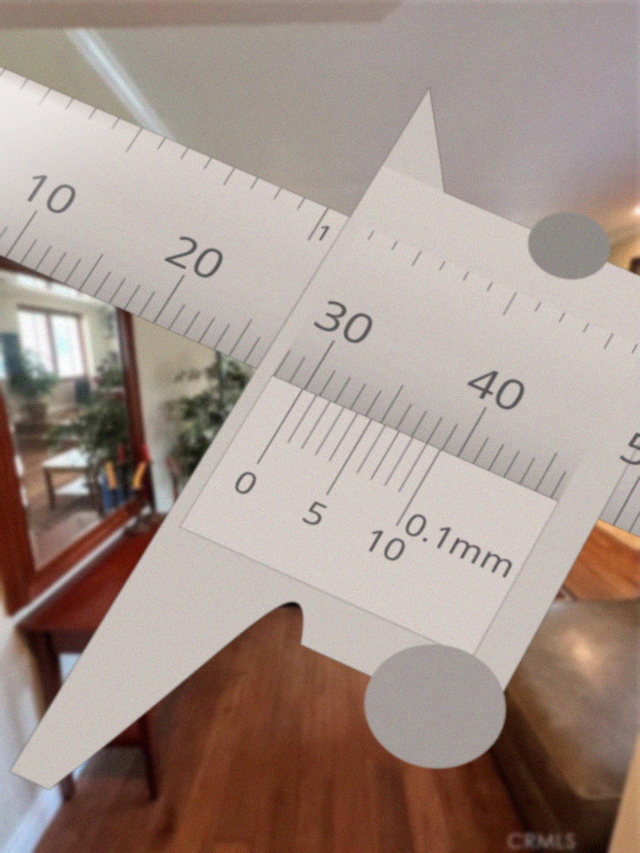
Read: 29.9 mm
